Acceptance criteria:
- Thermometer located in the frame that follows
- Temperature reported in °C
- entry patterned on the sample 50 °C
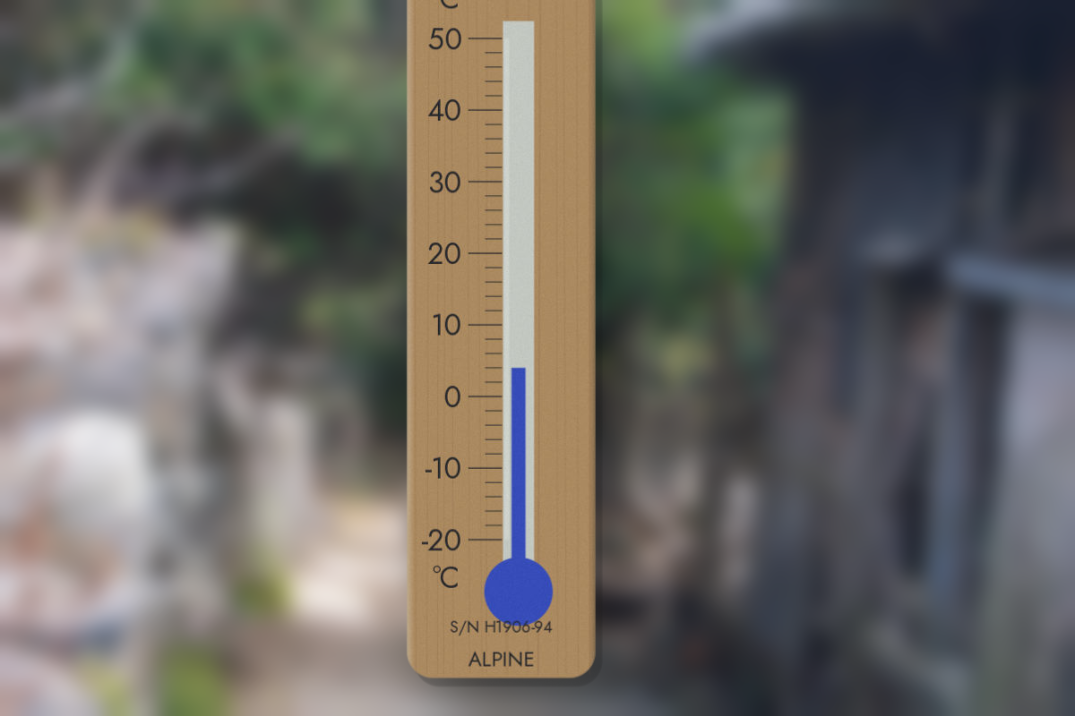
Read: 4 °C
